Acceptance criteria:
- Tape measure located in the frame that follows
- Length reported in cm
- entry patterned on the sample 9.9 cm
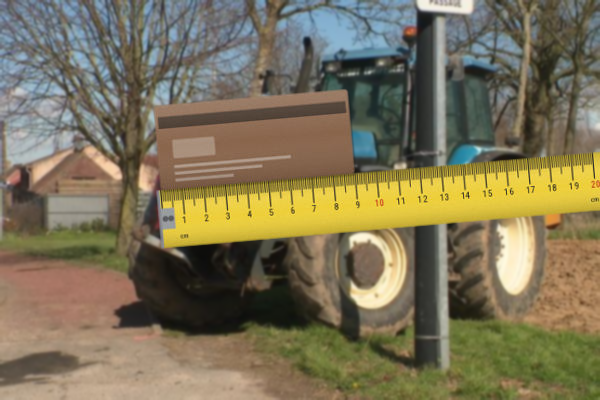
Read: 9 cm
